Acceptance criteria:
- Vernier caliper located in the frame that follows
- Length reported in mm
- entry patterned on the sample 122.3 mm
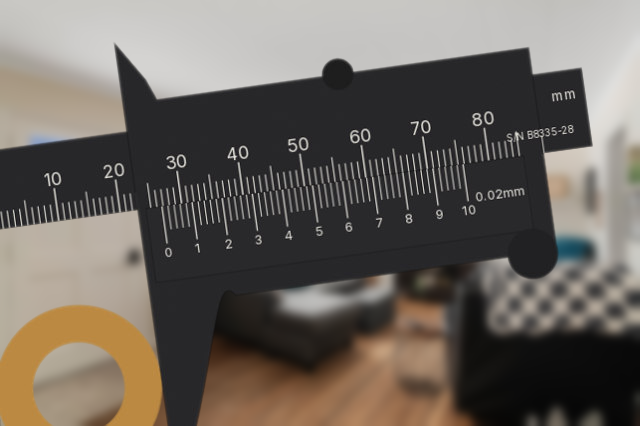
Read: 26.8 mm
